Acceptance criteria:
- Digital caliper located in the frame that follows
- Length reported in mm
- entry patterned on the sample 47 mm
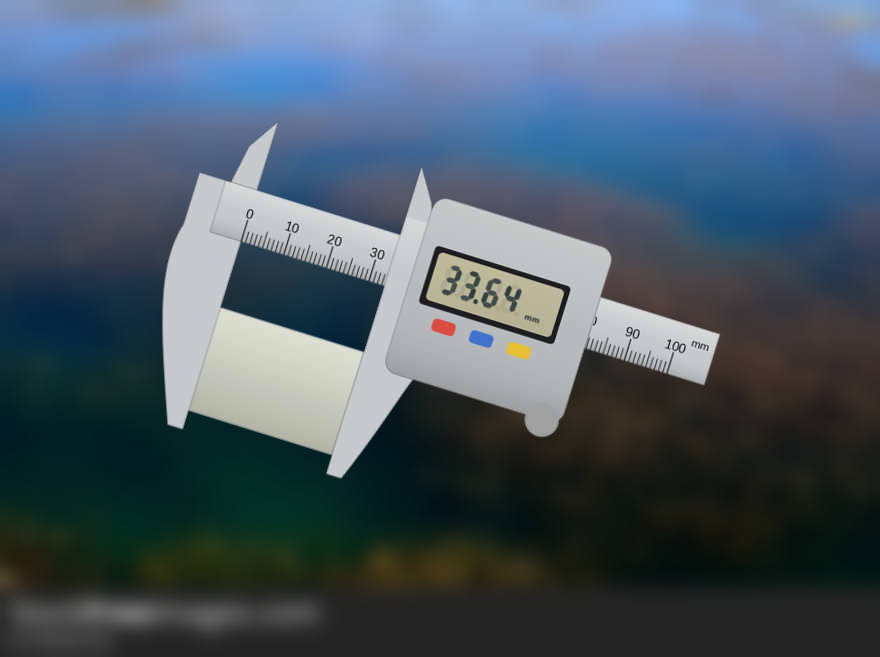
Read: 33.64 mm
